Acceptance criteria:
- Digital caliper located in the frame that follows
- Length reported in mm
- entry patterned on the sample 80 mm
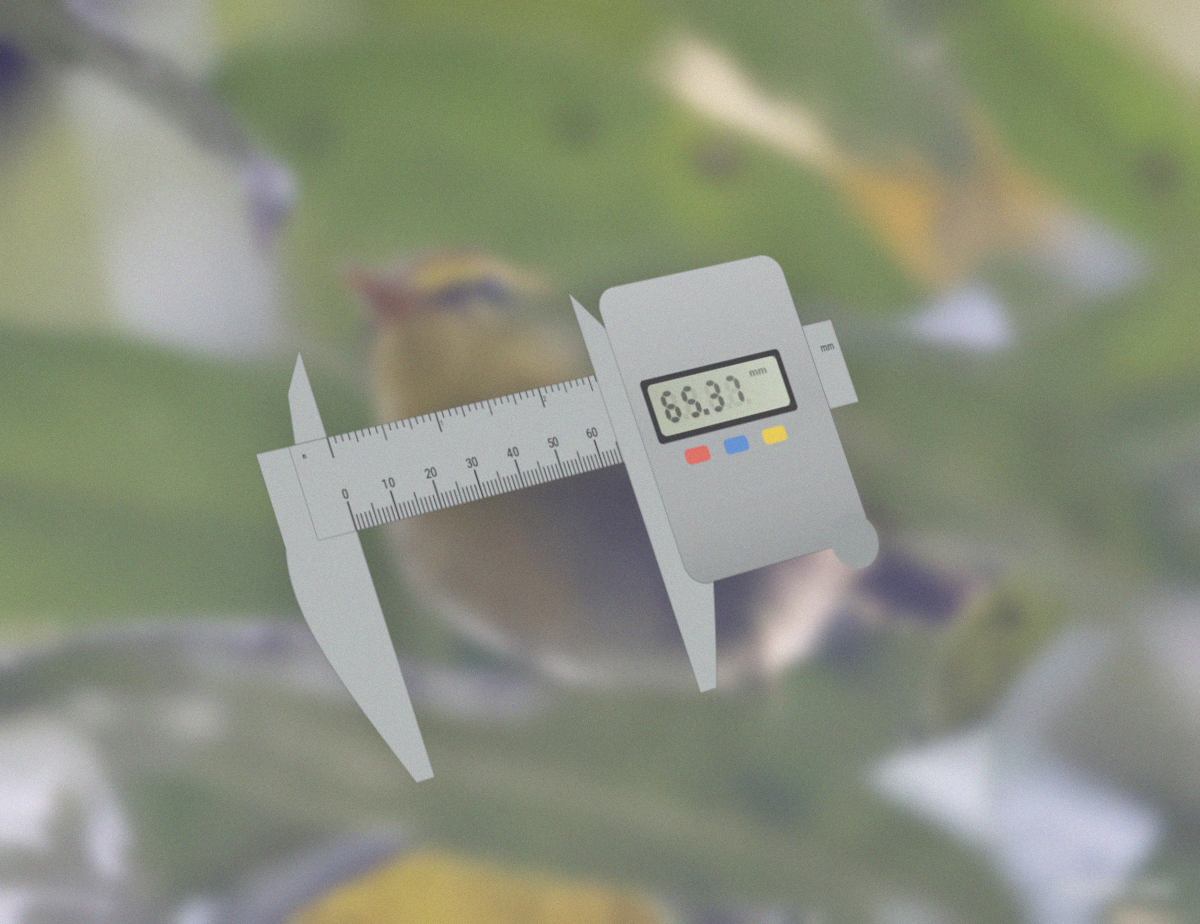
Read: 65.37 mm
